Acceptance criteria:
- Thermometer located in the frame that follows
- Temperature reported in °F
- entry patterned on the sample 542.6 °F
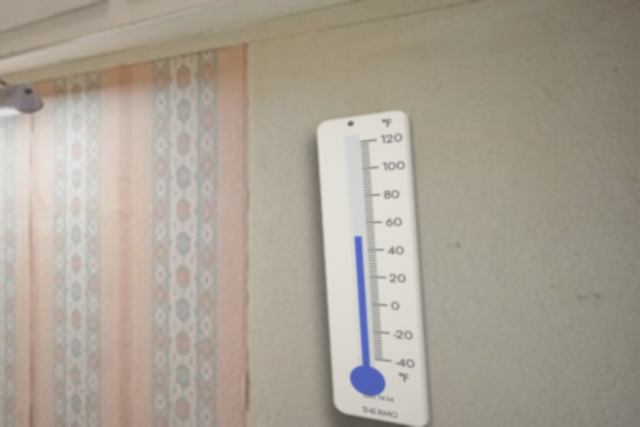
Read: 50 °F
